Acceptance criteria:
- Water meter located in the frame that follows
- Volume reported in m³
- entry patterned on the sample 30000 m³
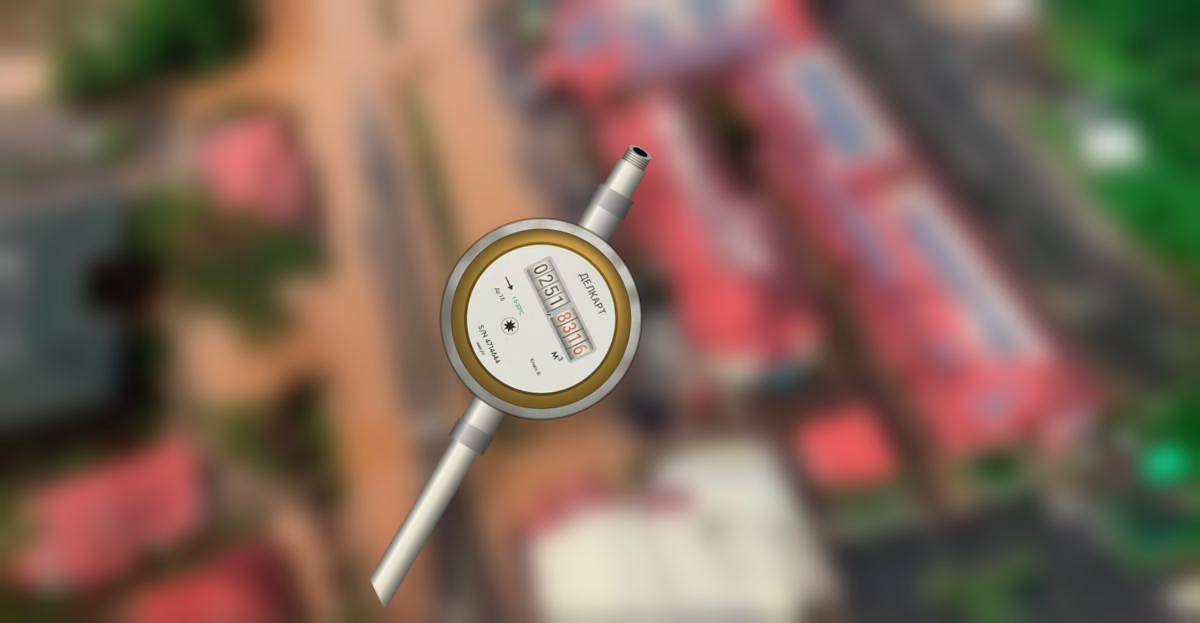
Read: 251.8316 m³
